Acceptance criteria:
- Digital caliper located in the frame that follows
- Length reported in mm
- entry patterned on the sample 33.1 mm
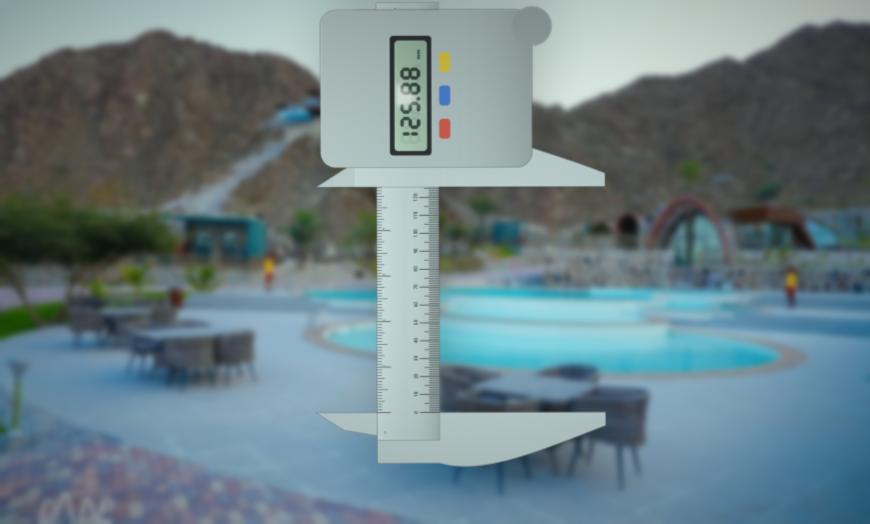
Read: 125.88 mm
